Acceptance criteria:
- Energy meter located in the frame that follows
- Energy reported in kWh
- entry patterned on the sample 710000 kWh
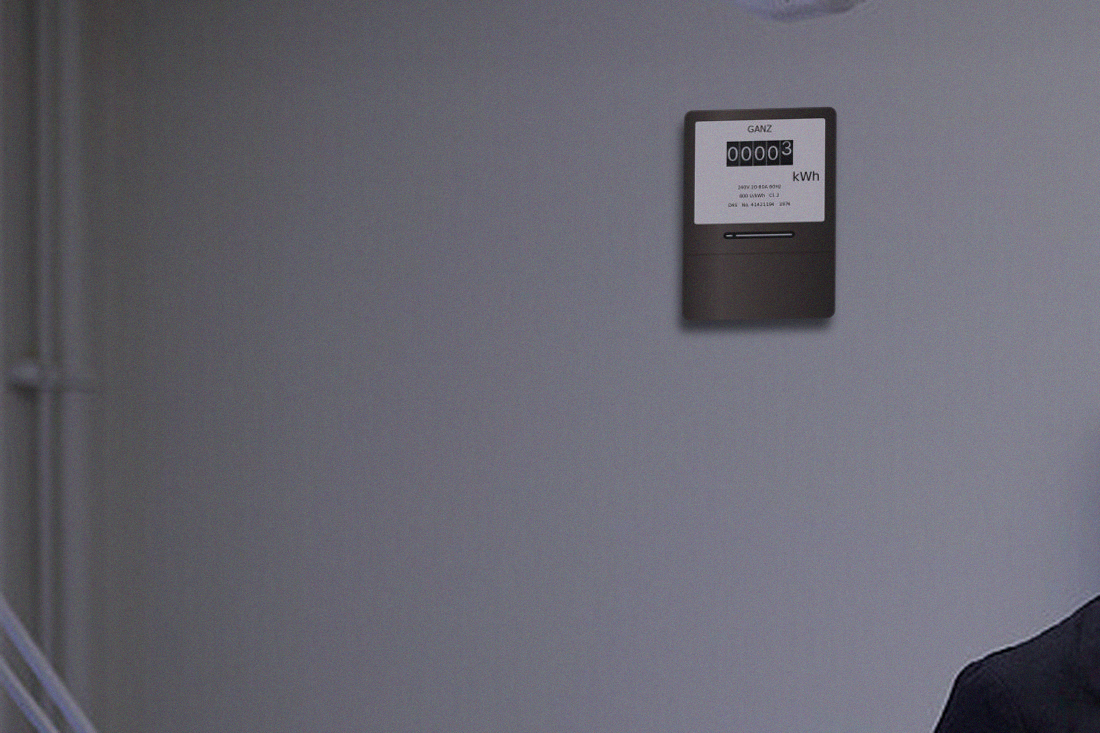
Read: 3 kWh
